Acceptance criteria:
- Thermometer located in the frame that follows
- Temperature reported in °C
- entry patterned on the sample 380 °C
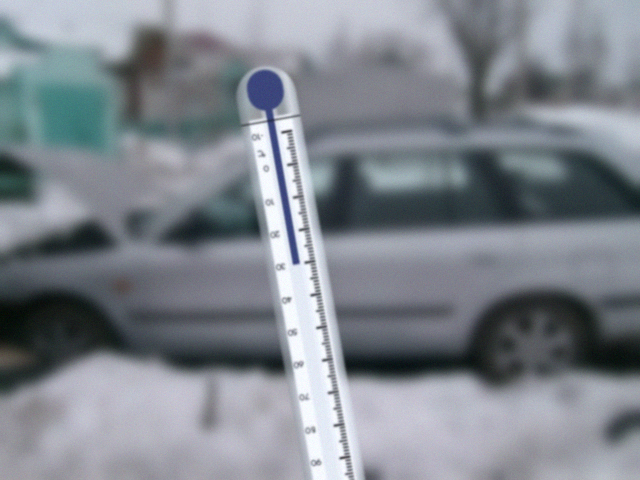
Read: 30 °C
